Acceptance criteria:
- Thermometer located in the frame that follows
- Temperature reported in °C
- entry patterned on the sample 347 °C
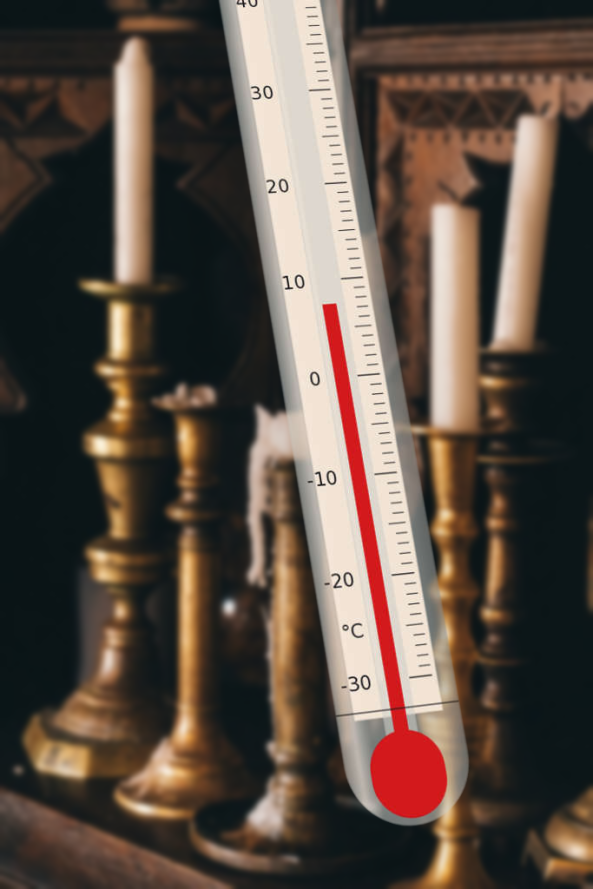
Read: 7.5 °C
